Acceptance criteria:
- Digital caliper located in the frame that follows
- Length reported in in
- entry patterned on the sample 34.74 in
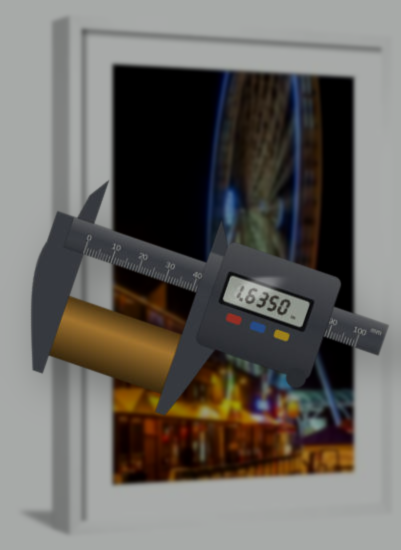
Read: 1.6350 in
